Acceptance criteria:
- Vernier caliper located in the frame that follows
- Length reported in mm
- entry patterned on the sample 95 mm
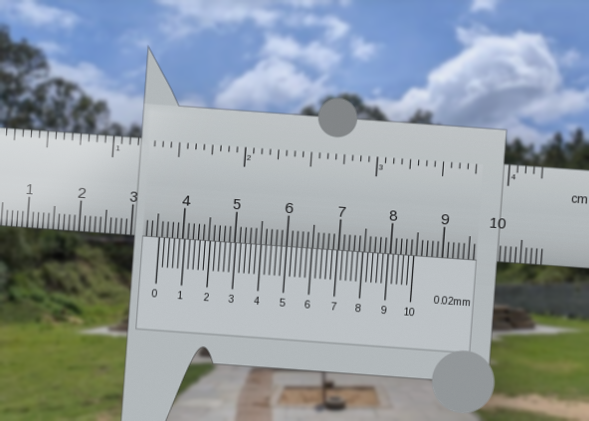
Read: 35.5 mm
